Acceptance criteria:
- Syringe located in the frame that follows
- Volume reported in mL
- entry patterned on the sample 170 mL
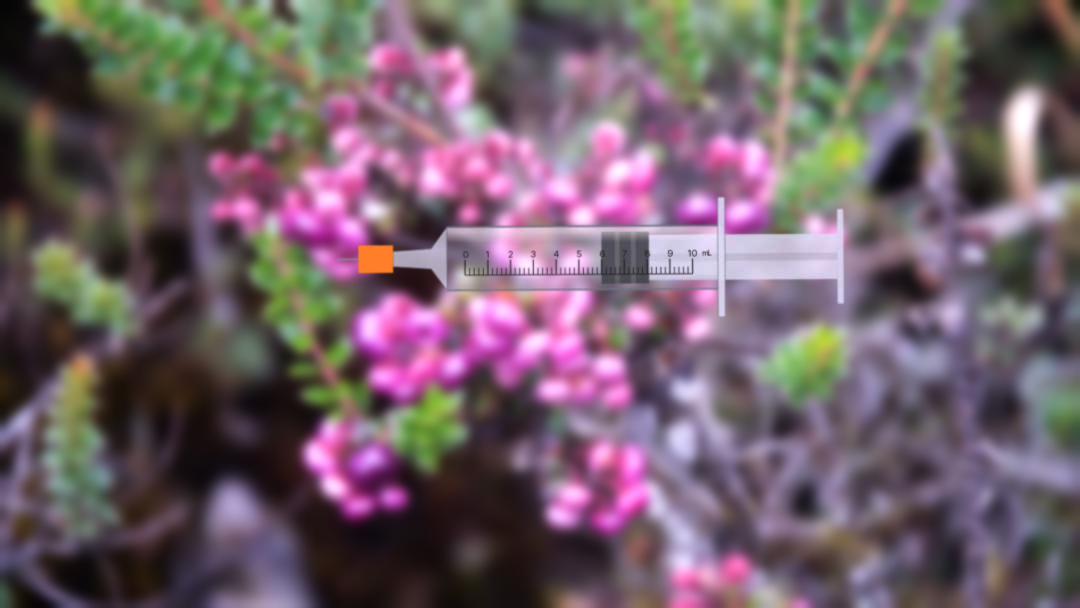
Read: 6 mL
